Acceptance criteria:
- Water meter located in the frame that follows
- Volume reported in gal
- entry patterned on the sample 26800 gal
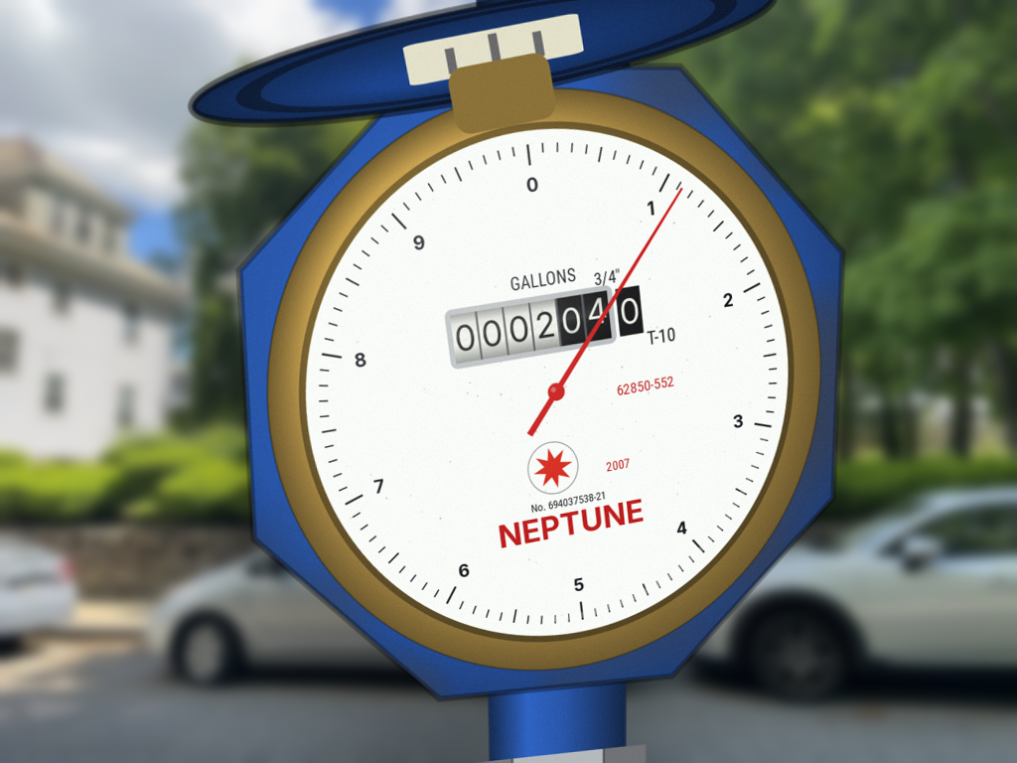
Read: 2041.1 gal
